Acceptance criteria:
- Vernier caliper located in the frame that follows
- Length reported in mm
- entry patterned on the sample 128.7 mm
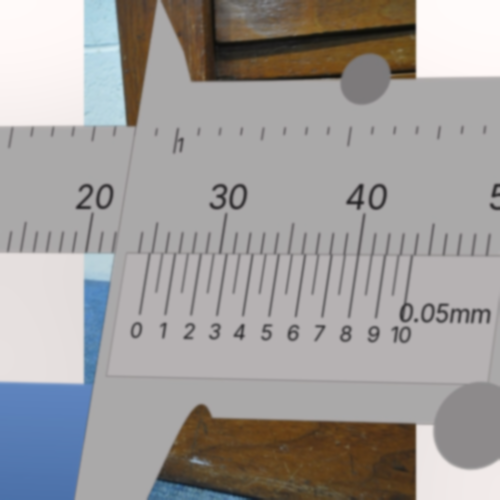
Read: 24.8 mm
